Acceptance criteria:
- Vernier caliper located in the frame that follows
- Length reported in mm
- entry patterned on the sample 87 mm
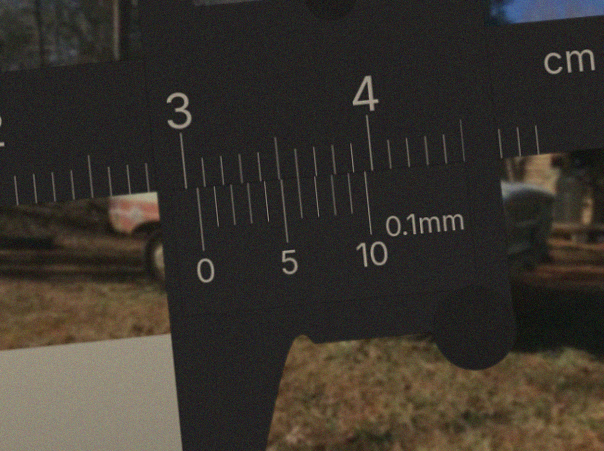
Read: 30.6 mm
